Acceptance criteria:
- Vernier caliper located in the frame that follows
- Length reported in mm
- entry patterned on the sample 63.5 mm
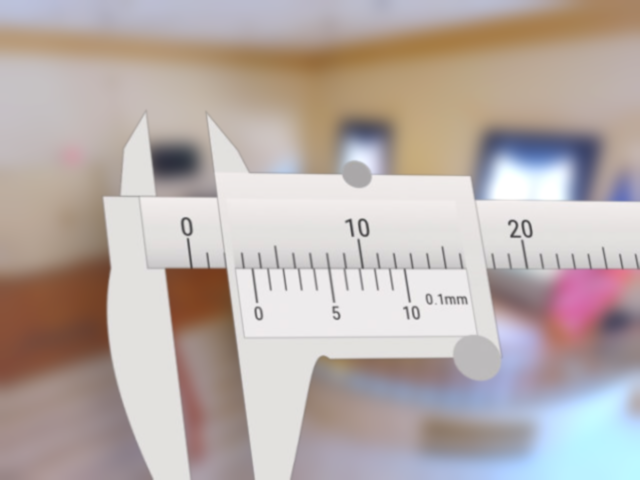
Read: 3.5 mm
